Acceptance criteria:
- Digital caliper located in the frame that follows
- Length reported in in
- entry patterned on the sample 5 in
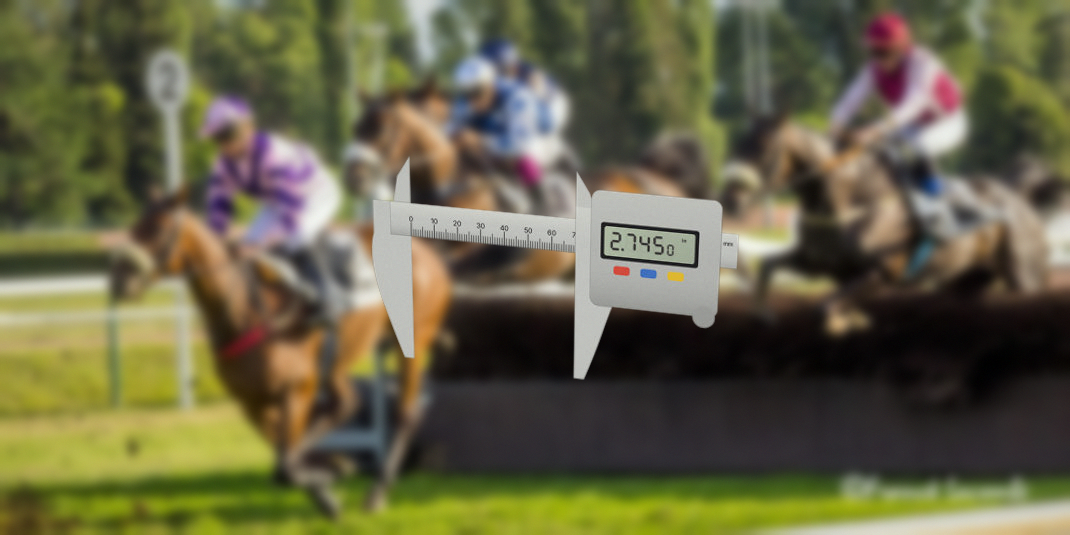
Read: 2.7450 in
